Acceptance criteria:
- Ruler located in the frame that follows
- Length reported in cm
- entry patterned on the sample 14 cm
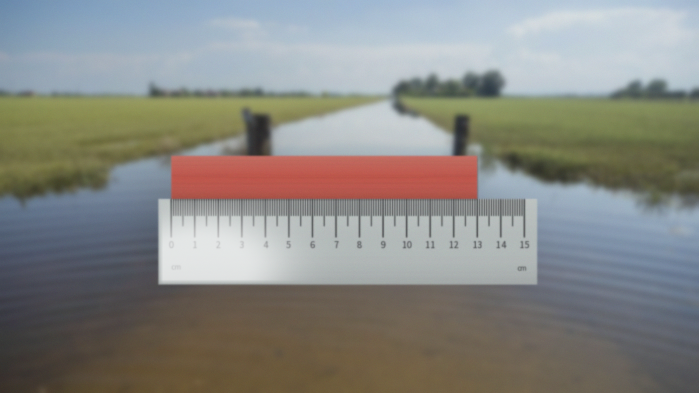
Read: 13 cm
